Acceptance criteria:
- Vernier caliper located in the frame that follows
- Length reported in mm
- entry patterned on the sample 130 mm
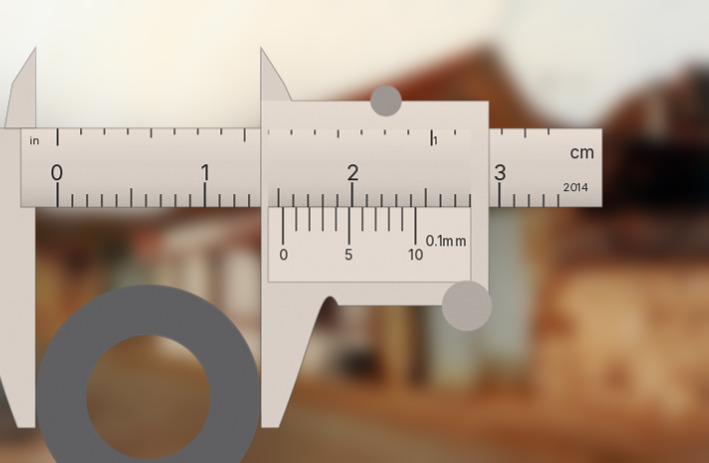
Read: 15.3 mm
